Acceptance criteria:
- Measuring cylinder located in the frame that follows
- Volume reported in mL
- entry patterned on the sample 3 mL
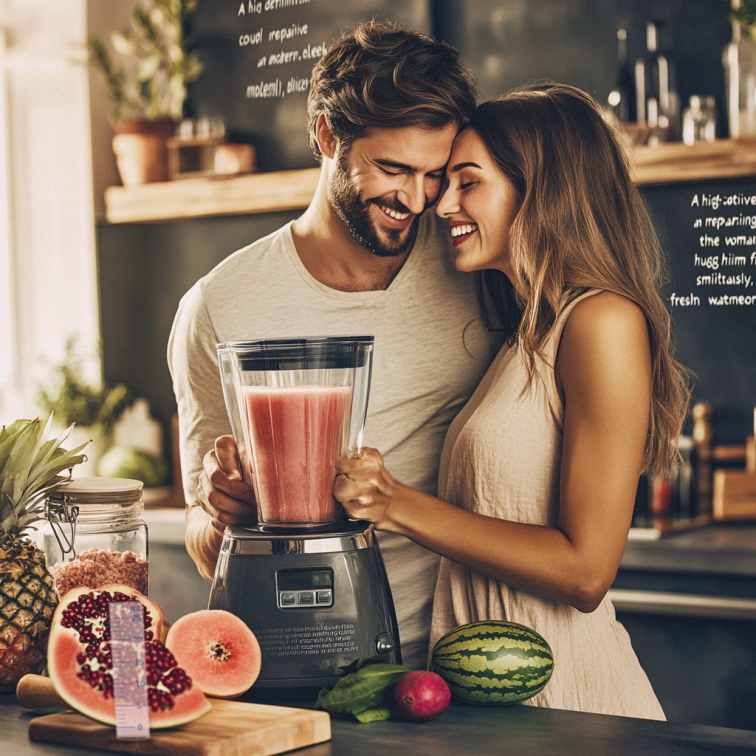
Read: 5 mL
